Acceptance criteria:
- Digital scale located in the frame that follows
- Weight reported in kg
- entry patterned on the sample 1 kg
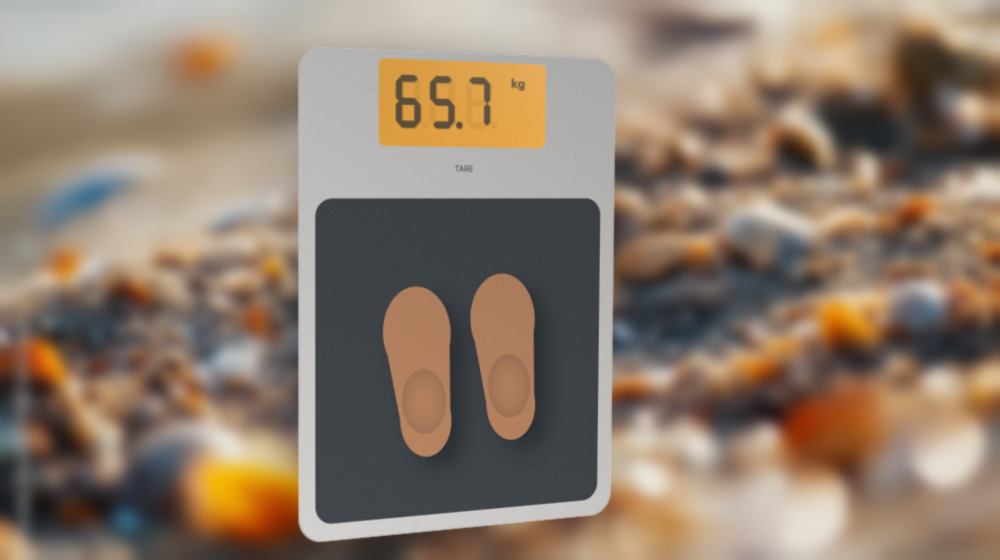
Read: 65.7 kg
